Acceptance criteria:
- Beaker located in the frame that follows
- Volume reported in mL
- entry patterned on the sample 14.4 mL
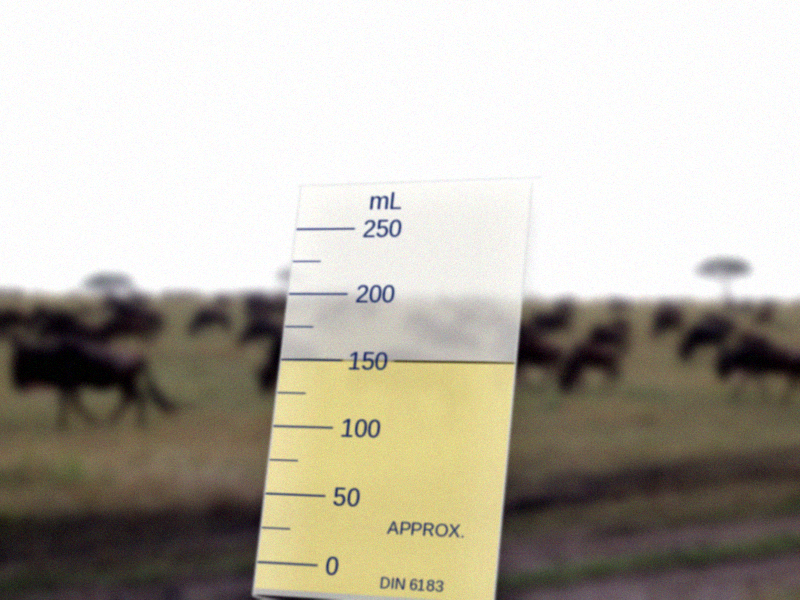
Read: 150 mL
